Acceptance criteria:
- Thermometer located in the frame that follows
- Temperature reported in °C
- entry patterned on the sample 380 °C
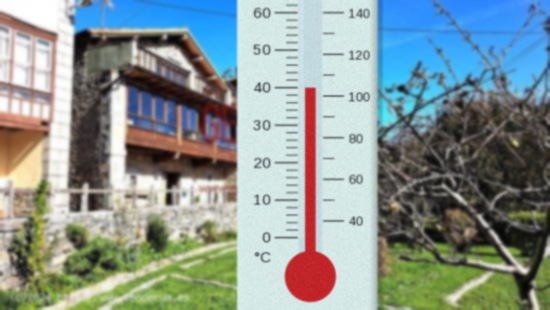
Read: 40 °C
